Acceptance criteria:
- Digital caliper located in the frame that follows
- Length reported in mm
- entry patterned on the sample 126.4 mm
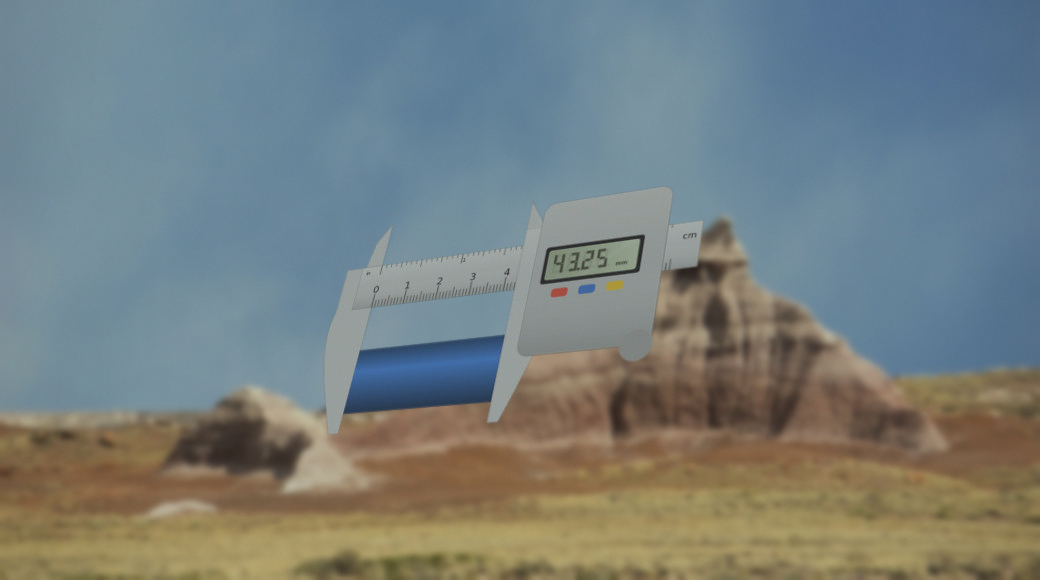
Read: 43.25 mm
